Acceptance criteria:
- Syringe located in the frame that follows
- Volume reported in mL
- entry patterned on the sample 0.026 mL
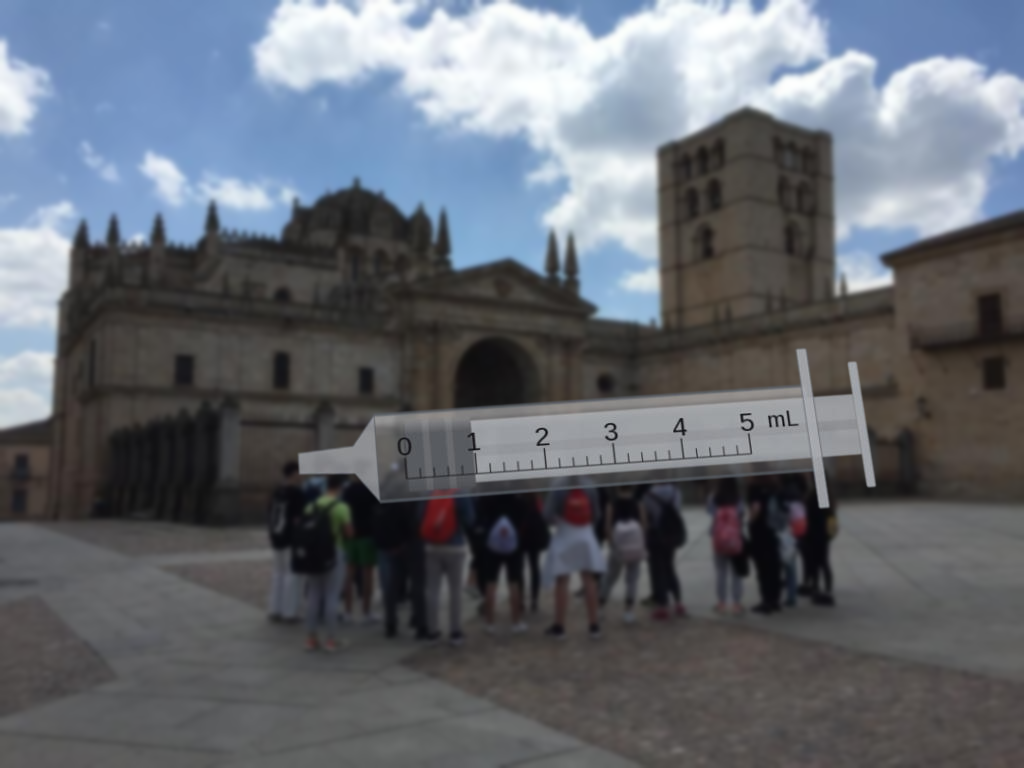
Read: 0 mL
